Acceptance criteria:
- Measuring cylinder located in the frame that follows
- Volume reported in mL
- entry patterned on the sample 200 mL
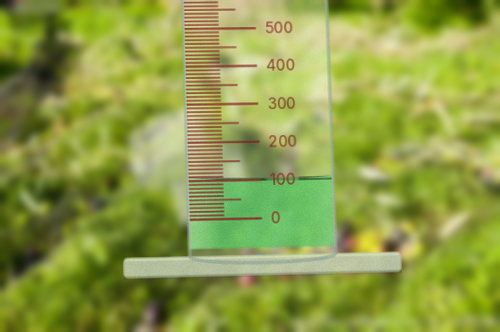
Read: 100 mL
